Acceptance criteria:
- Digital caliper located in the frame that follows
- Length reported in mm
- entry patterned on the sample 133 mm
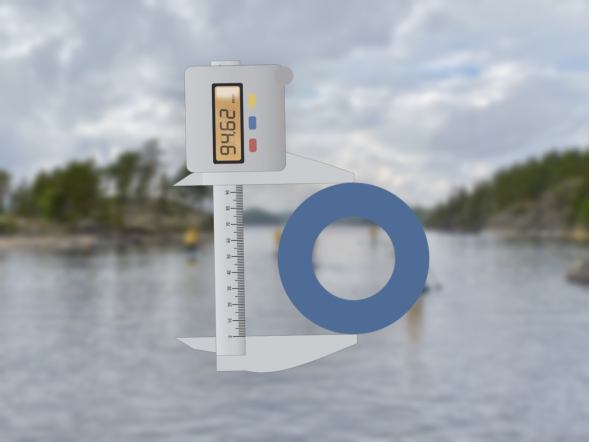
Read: 94.62 mm
